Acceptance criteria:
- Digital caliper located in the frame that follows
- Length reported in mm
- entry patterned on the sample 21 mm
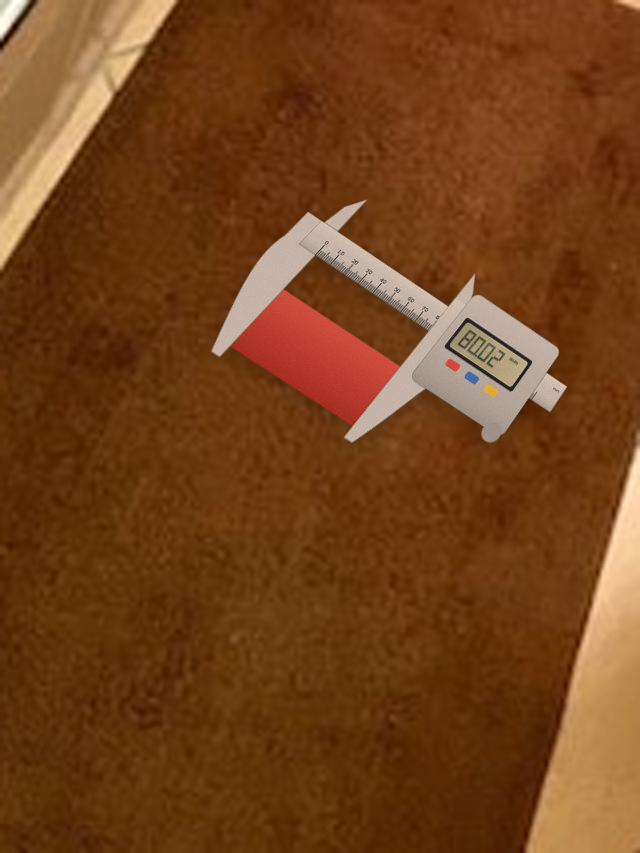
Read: 80.02 mm
